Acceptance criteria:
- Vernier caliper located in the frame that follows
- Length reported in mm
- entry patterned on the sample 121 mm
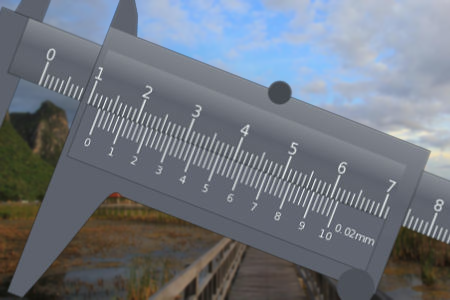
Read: 12.5 mm
